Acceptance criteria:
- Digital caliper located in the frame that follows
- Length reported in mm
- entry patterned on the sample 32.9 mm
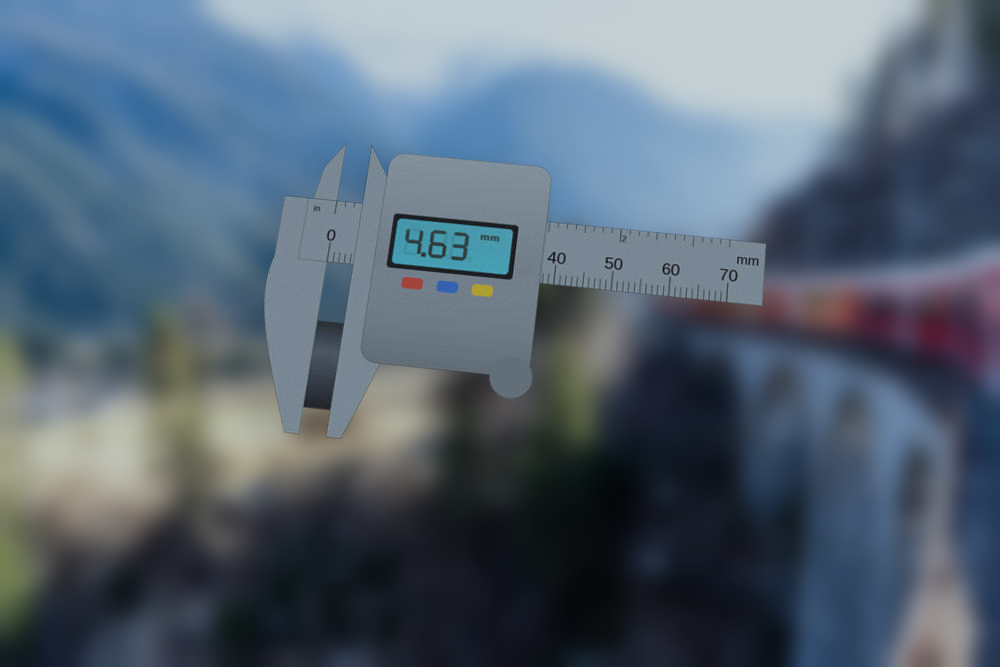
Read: 4.63 mm
